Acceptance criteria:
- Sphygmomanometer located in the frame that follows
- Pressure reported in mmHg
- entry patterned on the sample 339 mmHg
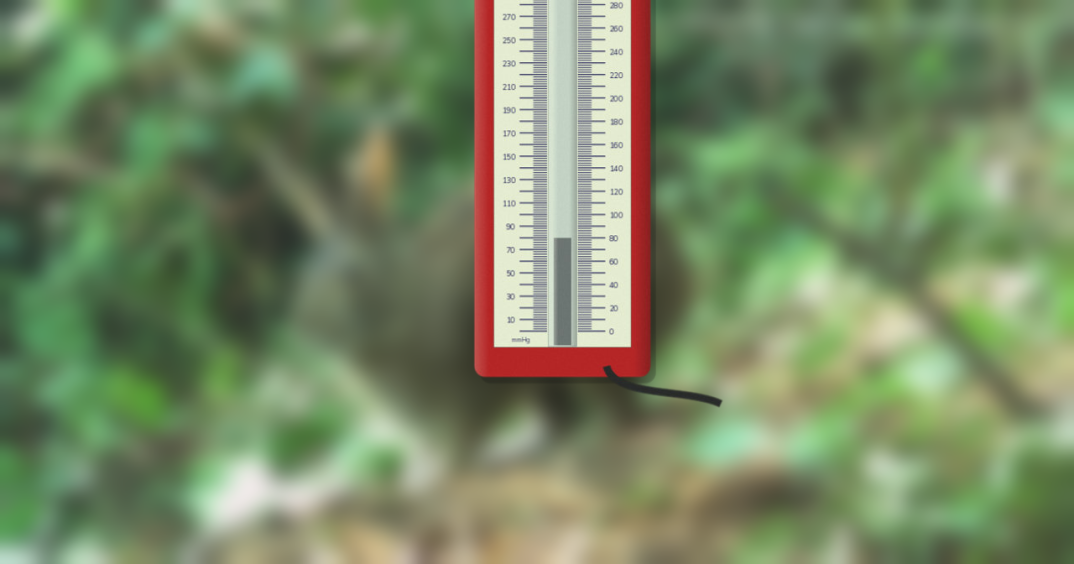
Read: 80 mmHg
